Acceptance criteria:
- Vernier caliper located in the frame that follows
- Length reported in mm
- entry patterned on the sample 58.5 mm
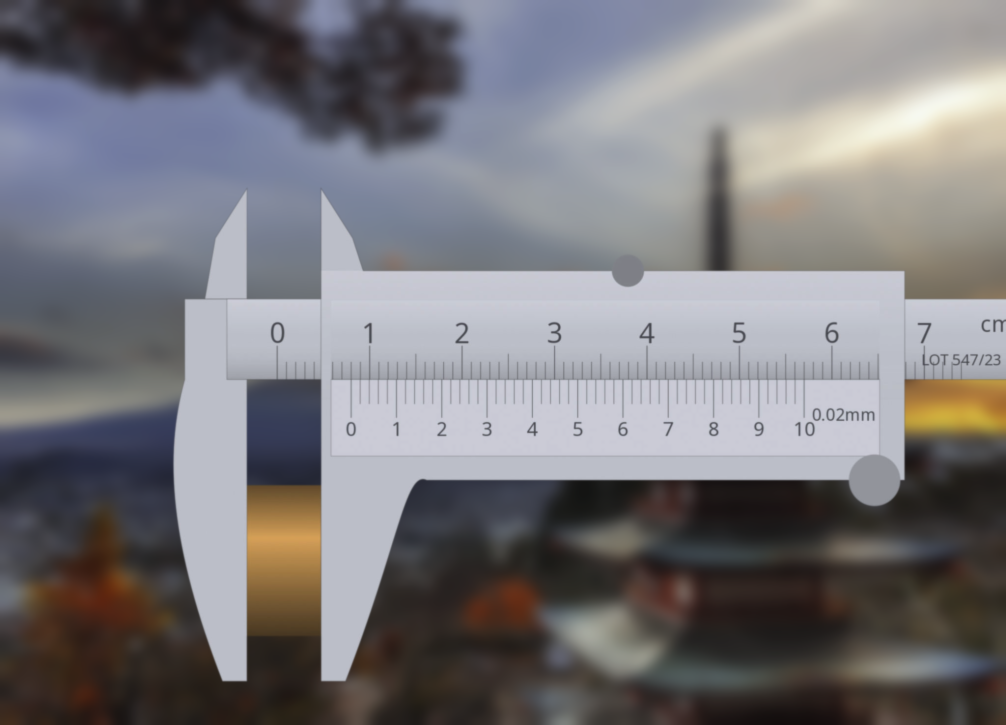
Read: 8.0 mm
